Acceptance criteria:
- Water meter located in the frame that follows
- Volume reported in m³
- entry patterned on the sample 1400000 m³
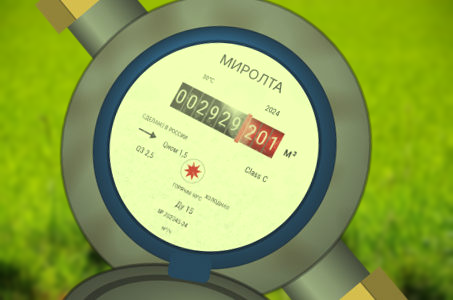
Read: 2929.201 m³
